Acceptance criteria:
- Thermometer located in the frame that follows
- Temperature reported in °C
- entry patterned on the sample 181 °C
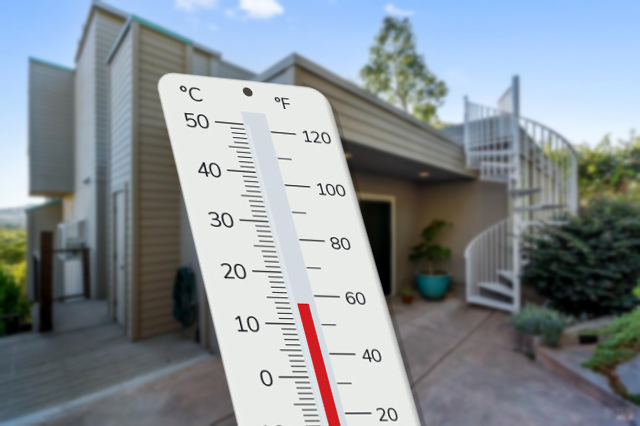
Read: 14 °C
